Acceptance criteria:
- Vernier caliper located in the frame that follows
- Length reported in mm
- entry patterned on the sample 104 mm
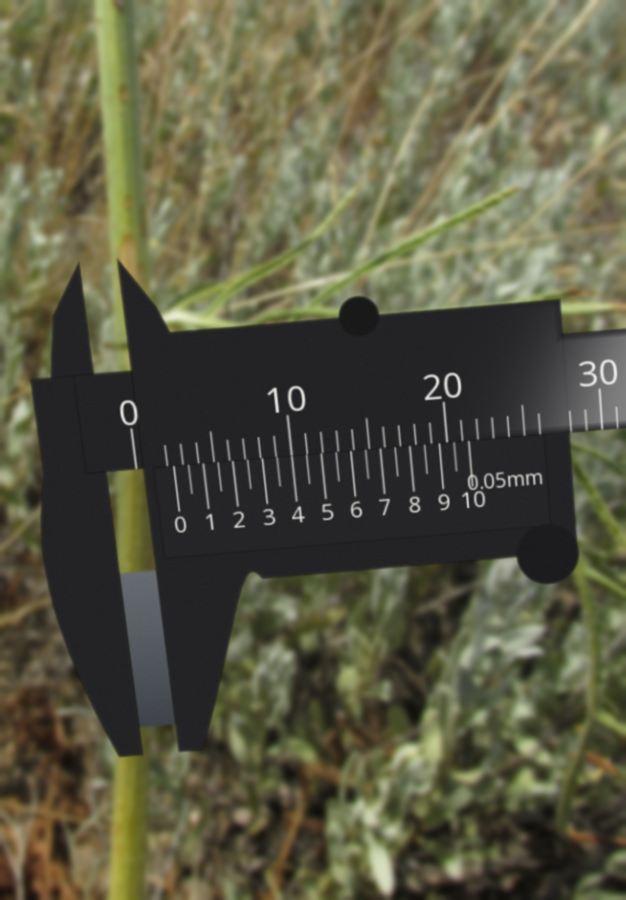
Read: 2.4 mm
